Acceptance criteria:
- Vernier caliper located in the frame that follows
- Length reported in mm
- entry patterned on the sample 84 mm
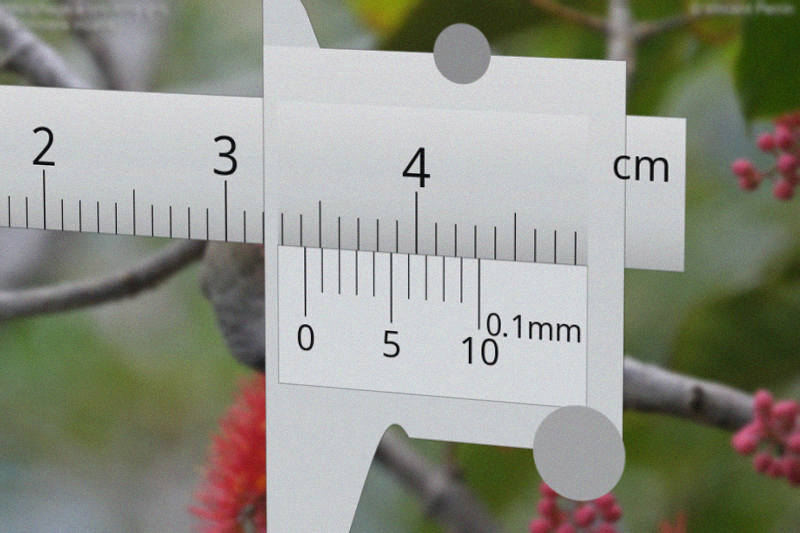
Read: 34.2 mm
